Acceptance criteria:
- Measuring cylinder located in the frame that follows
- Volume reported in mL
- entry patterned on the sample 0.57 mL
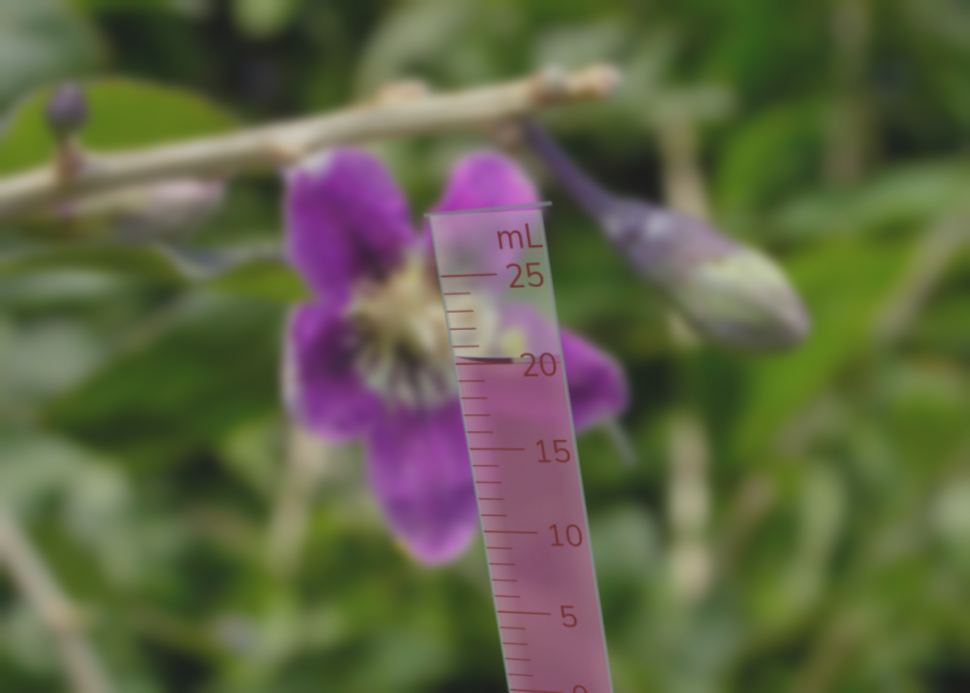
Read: 20 mL
